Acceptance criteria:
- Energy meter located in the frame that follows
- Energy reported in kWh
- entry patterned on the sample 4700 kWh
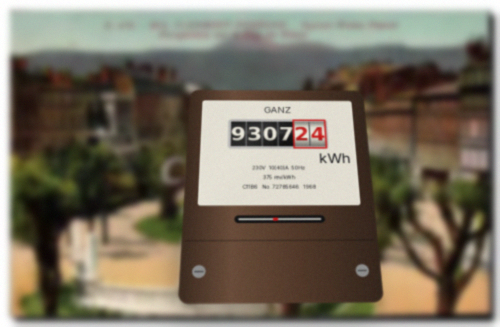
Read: 9307.24 kWh
